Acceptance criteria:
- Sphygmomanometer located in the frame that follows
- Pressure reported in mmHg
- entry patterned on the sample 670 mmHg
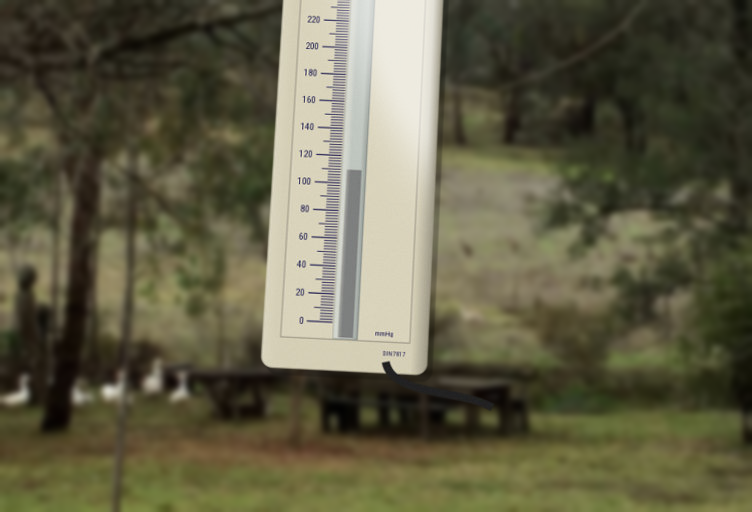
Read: 110 mmHg
